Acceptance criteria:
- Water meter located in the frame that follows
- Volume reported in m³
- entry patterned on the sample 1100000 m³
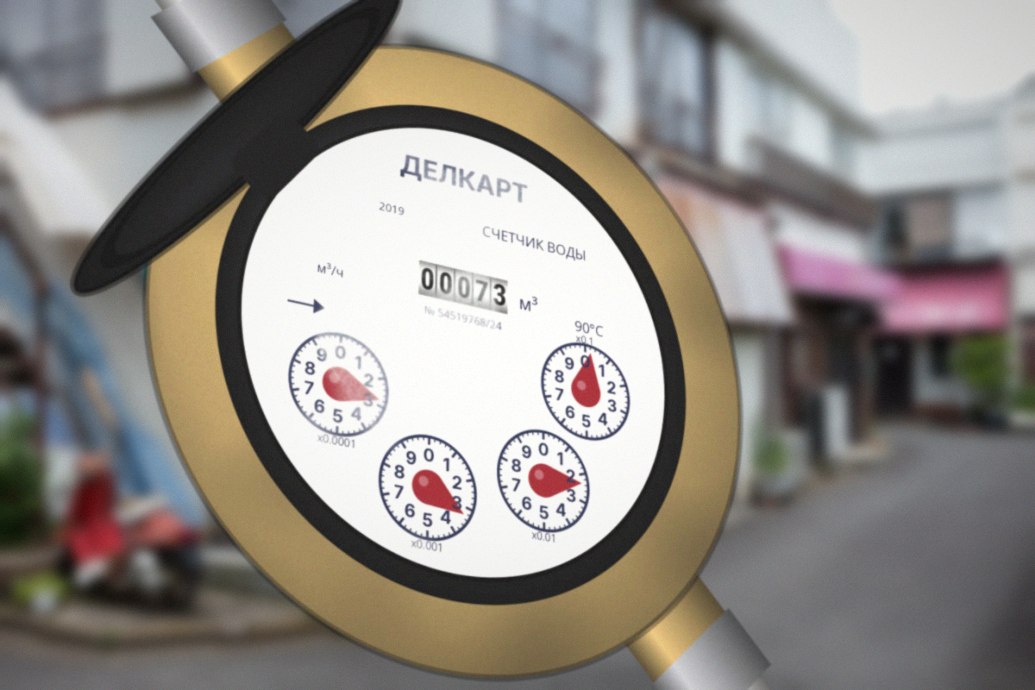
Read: 73.0232 m³
